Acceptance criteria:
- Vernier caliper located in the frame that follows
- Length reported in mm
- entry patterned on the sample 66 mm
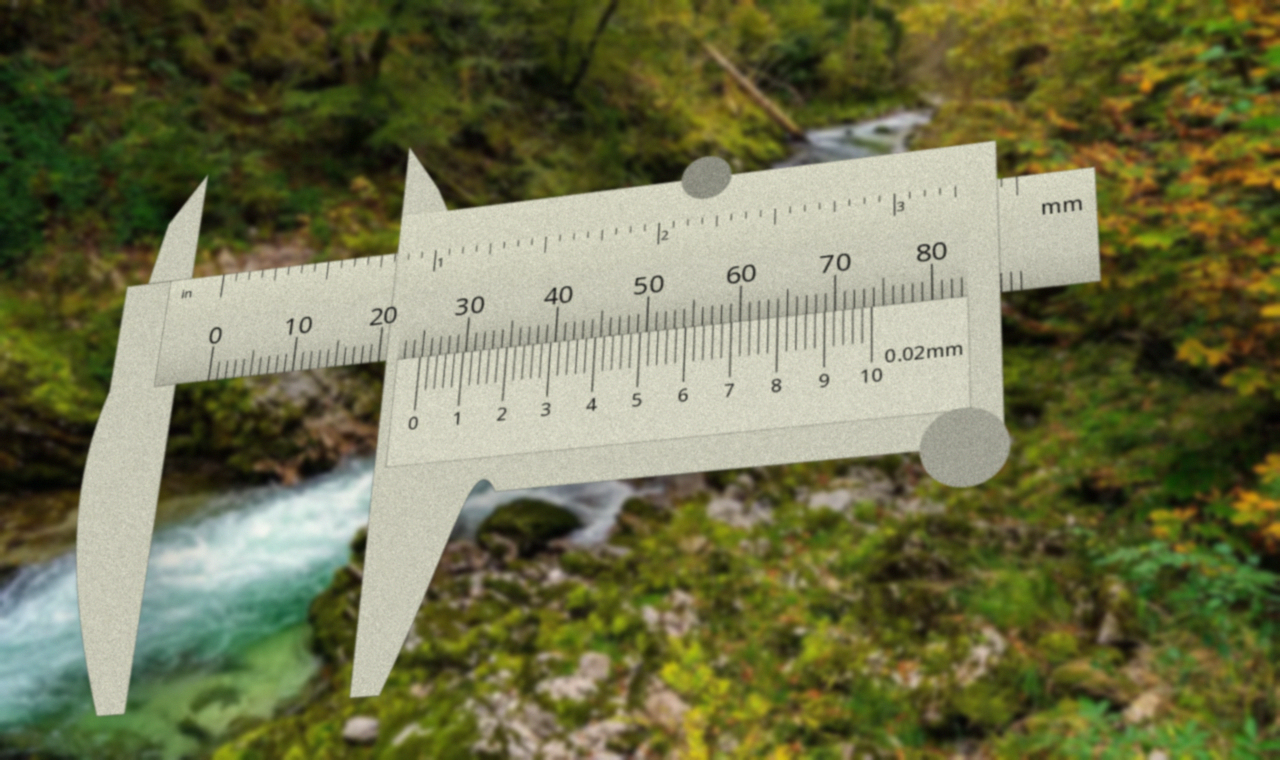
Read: 24.8 mm
